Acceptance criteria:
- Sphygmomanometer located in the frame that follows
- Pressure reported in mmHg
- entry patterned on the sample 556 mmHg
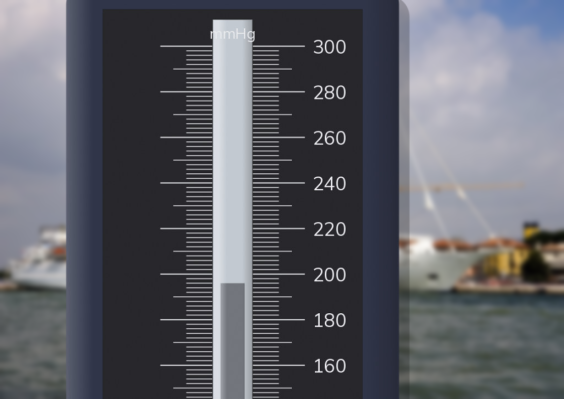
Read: 196 mmHg
